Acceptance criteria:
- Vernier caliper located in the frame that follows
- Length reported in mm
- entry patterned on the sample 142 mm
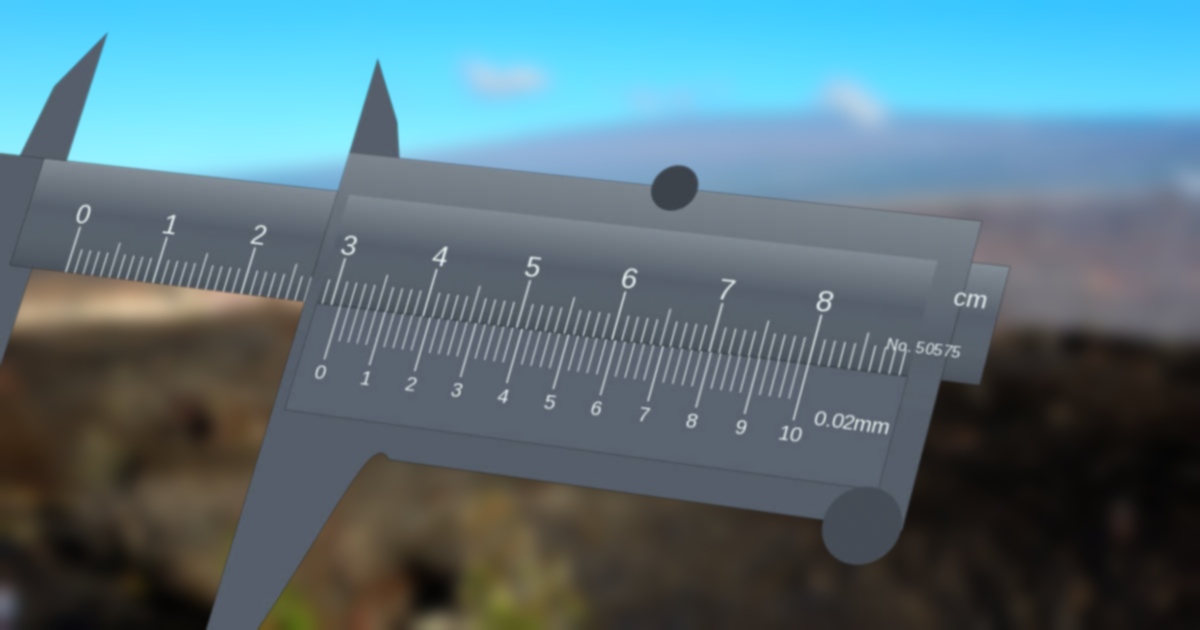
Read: 31.0 mm
